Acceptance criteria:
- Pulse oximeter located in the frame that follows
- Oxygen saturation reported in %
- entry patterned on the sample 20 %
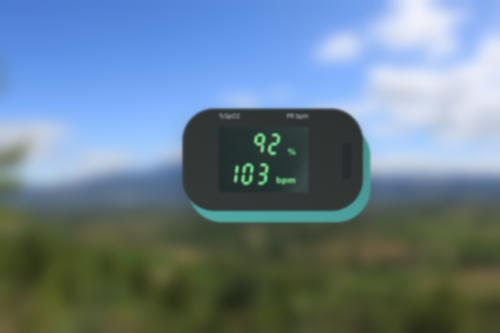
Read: 92 %
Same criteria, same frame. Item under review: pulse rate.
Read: 103 bpm
